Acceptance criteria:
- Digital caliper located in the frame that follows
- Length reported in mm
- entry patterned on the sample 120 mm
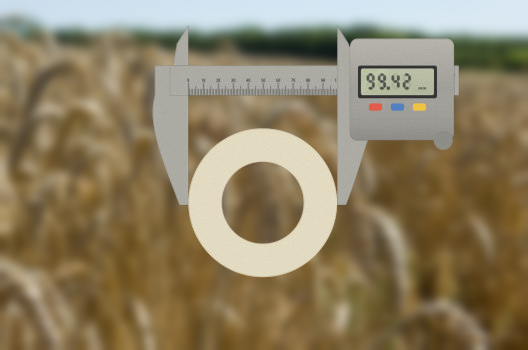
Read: 99.42 mm
